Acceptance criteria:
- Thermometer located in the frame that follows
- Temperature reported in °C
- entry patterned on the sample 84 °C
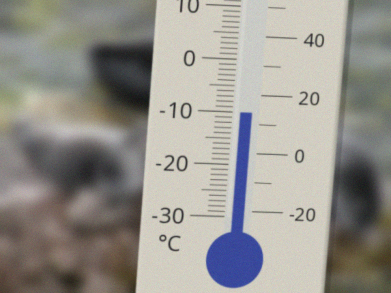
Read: -10 °C
